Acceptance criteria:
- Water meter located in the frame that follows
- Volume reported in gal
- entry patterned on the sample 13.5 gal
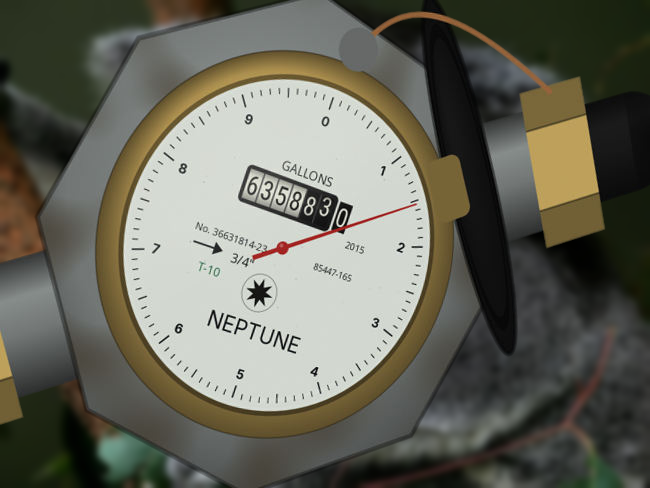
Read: 6358831.5 gal
